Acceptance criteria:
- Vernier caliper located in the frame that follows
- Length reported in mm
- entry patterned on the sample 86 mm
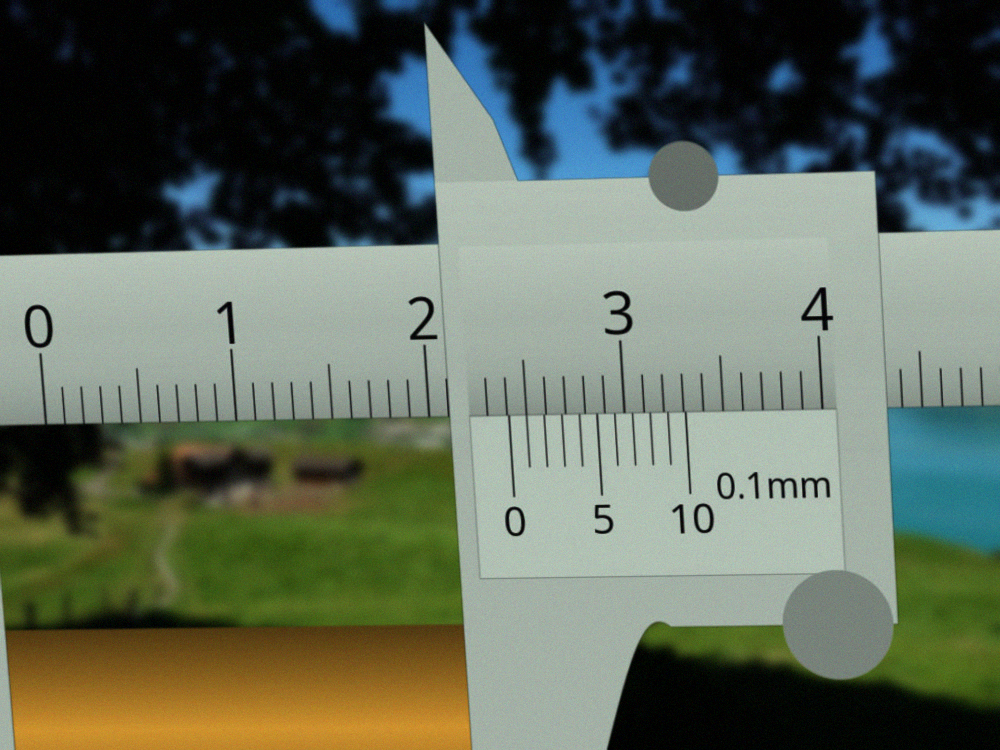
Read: 24.1 mm
